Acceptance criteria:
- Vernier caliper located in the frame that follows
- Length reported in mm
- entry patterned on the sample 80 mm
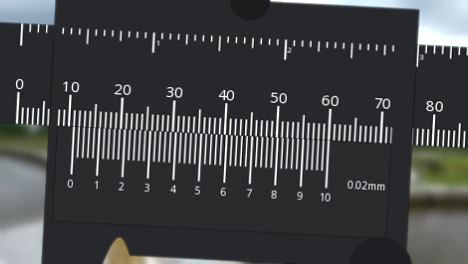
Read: 11.0 mm
